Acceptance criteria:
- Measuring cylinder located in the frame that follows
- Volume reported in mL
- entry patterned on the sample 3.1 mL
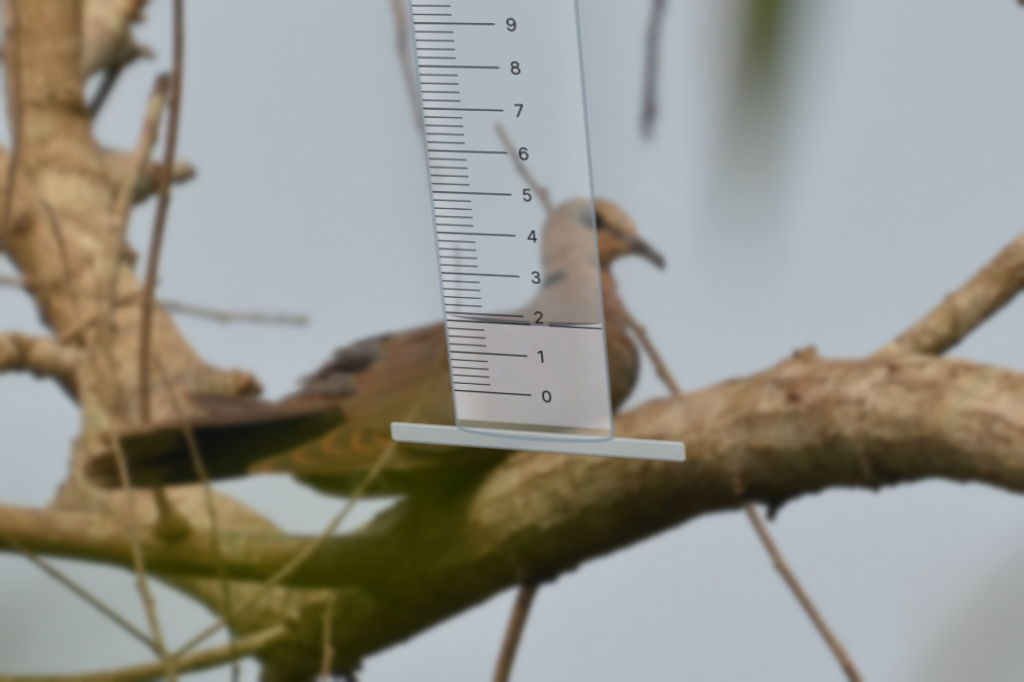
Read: 1.8 mL
